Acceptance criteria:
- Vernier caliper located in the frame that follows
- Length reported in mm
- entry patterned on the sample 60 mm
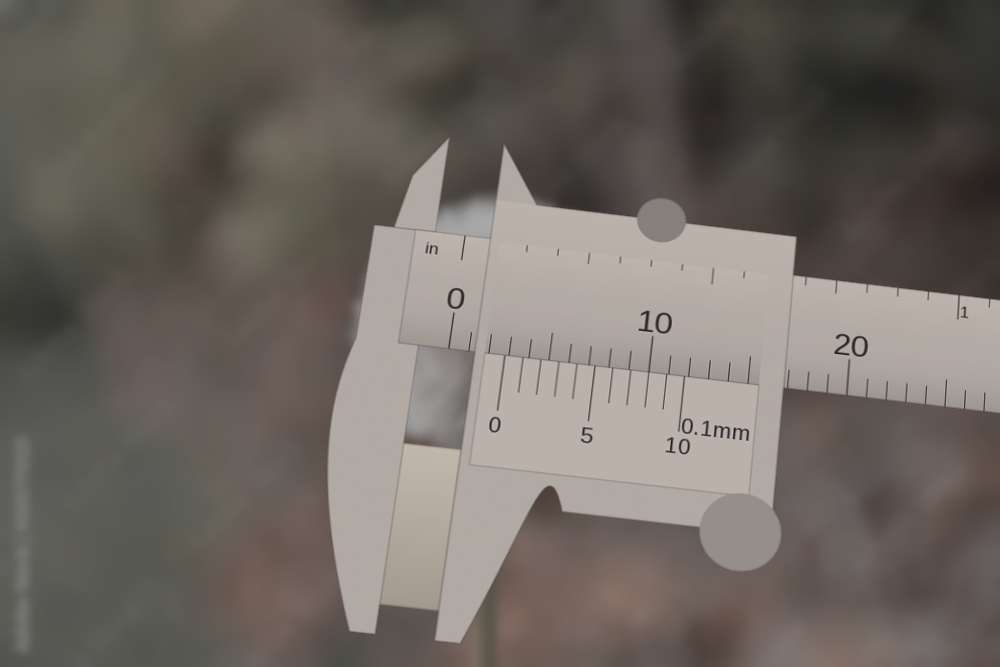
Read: 2.8 mm
